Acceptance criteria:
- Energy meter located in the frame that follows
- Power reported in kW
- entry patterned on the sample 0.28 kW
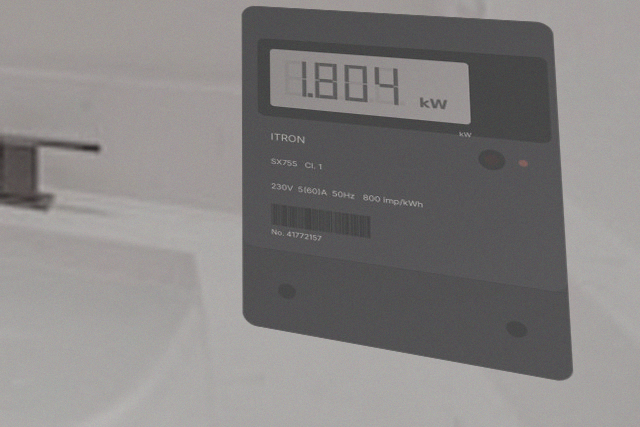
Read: 1.804 kW
